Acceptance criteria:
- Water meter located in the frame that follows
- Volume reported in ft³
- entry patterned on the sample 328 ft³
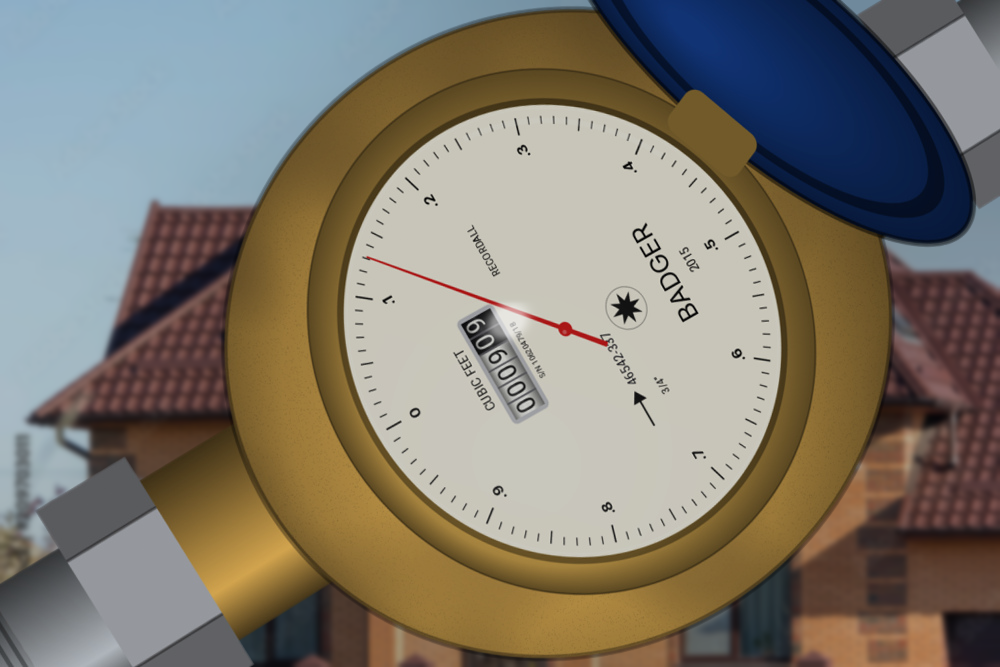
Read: 909.13 ft³
